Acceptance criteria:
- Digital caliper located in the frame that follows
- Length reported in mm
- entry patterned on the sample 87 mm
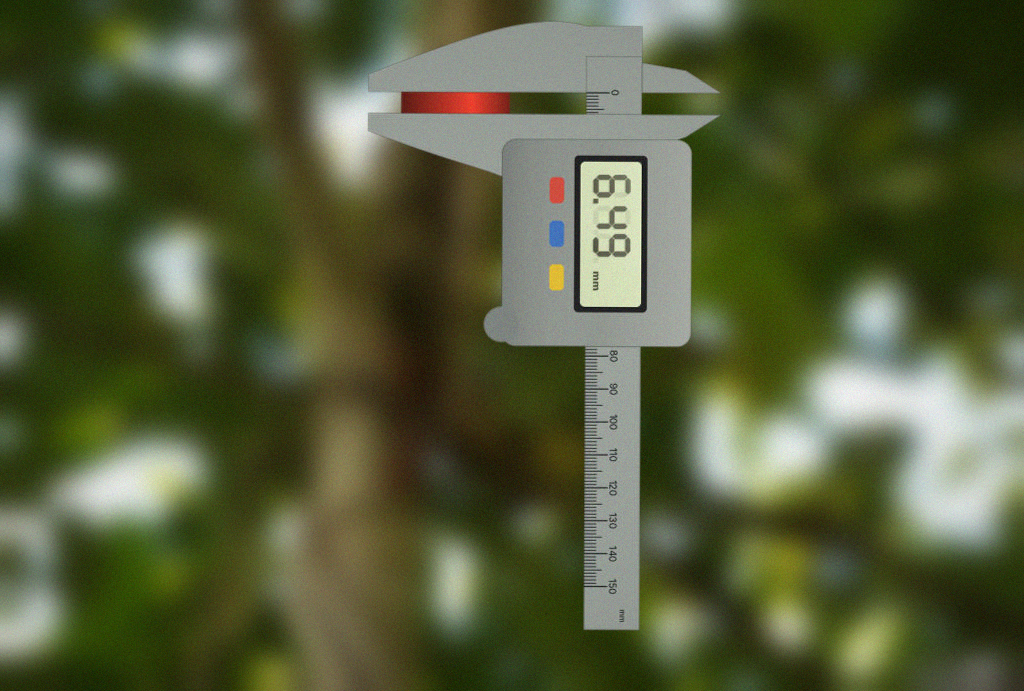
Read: 6.49 mm
